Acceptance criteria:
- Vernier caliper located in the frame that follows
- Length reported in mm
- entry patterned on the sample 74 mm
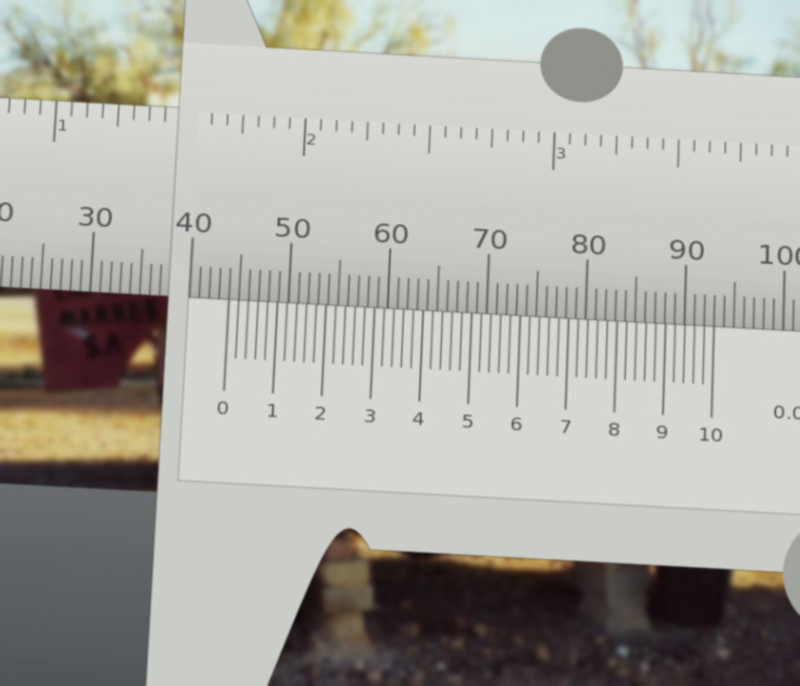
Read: 44.0 mm
